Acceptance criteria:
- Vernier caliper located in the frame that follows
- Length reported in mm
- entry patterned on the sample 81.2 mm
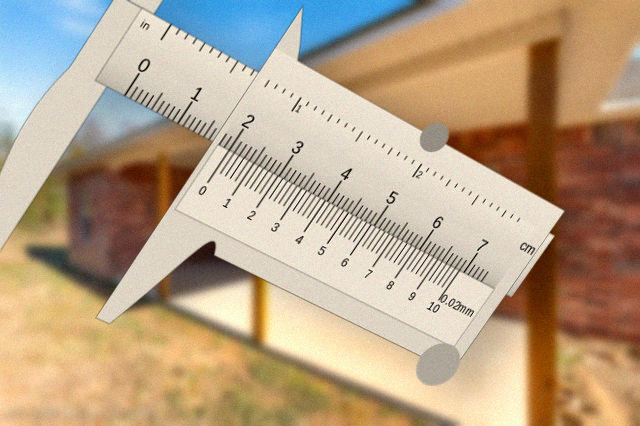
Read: 20.0 mm
